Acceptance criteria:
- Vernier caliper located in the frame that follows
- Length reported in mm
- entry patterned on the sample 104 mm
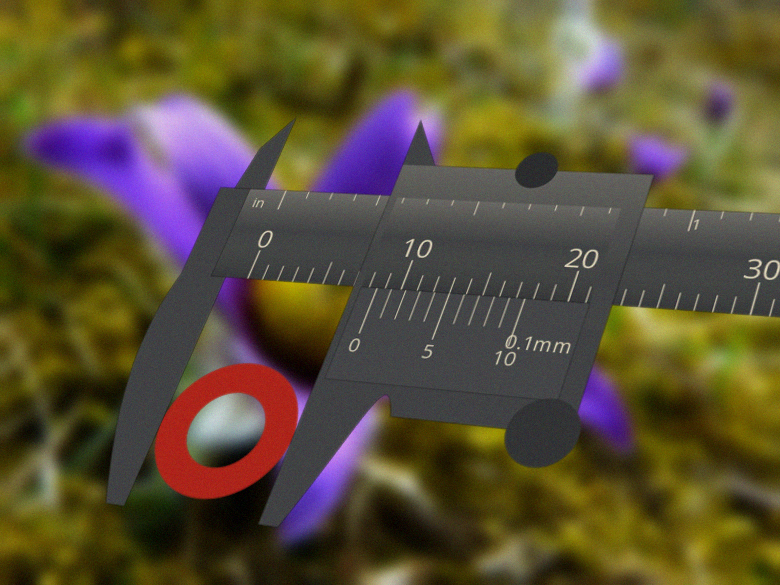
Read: 8.5 mm
